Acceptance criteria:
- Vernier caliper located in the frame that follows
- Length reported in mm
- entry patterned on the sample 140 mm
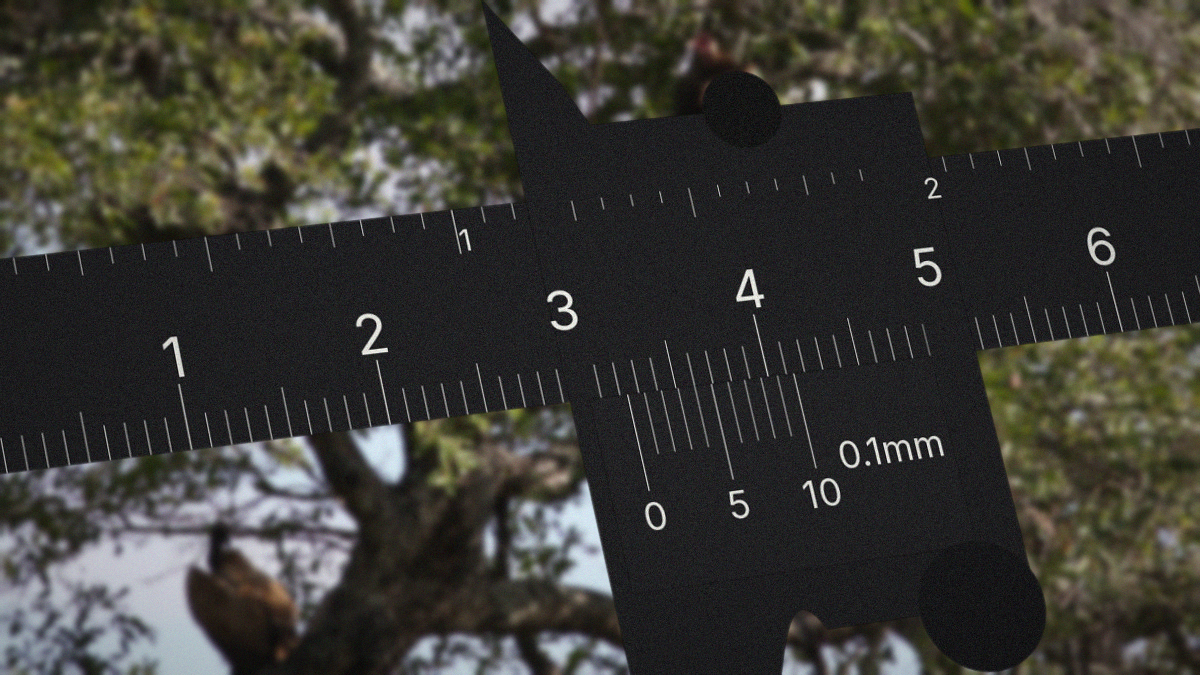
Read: 32.4 mm
